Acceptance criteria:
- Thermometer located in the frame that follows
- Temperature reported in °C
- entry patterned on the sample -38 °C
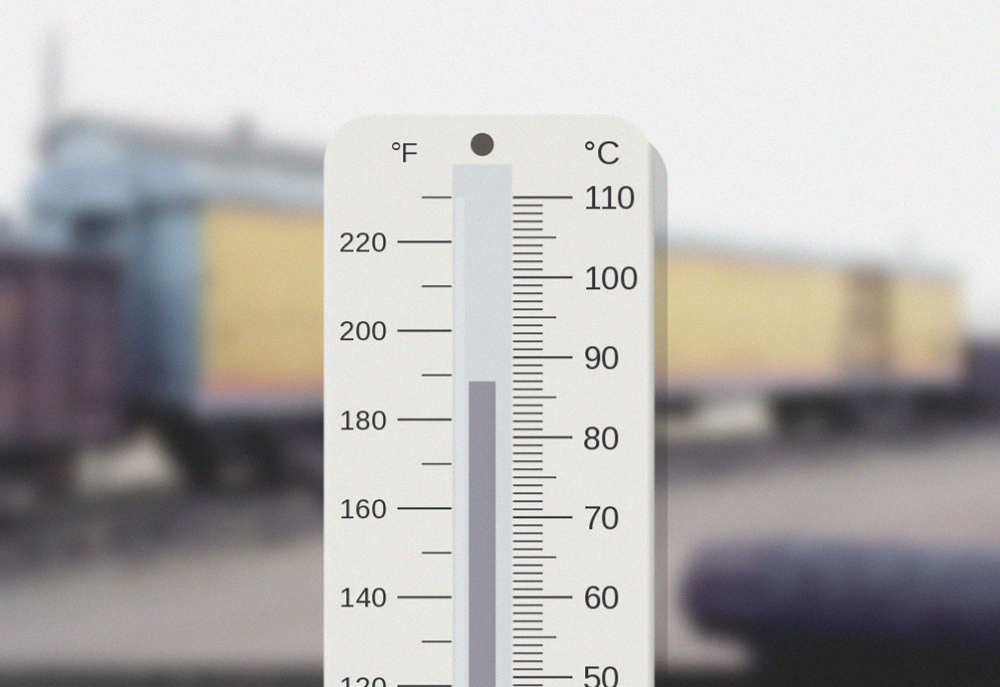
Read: 87 °C
